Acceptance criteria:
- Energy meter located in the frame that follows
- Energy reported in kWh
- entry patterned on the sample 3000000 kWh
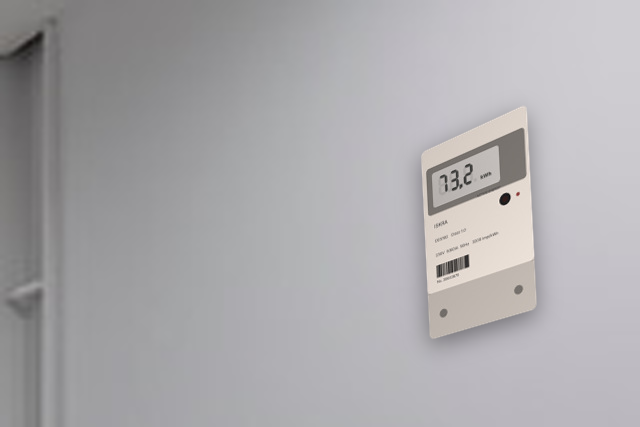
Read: 73.2 kWh
